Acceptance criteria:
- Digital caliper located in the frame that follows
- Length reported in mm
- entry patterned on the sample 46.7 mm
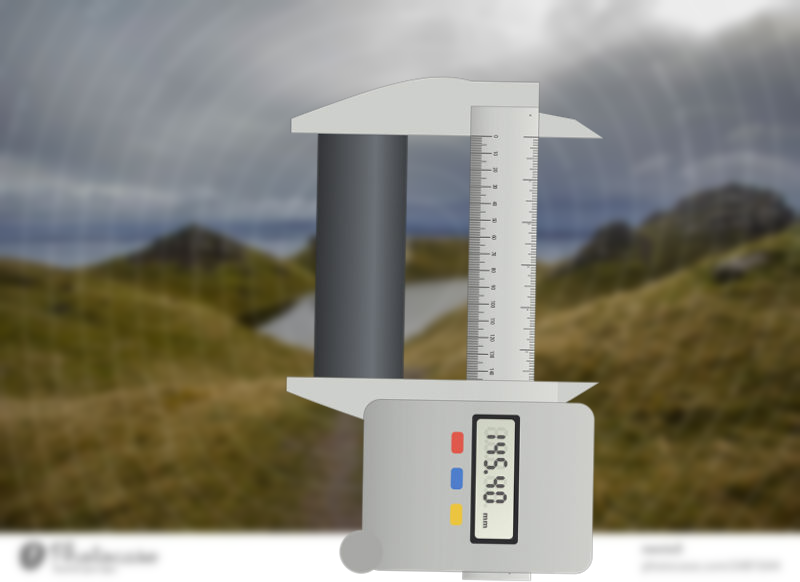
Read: 145.40 mm
